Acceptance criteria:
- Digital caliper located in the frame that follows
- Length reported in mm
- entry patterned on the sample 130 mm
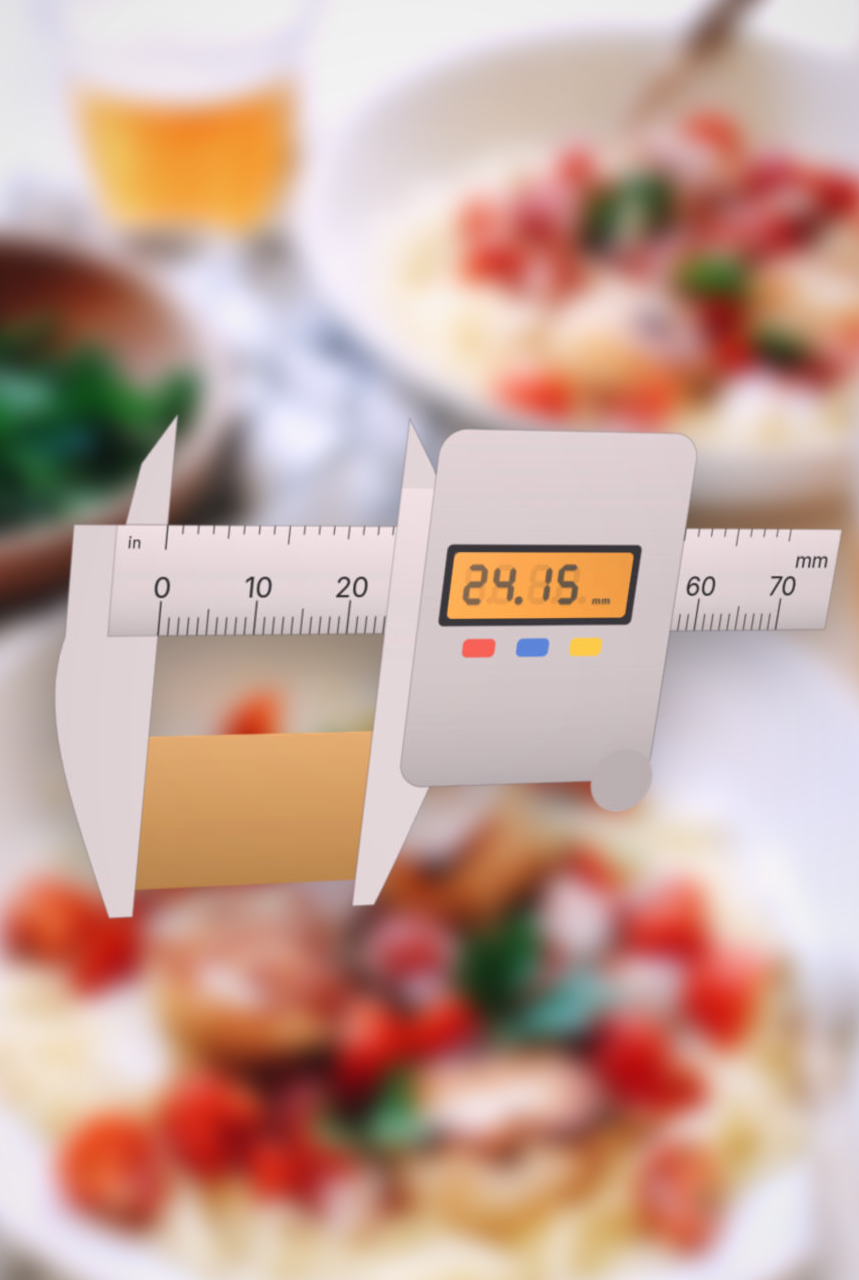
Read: 24.15 mm
